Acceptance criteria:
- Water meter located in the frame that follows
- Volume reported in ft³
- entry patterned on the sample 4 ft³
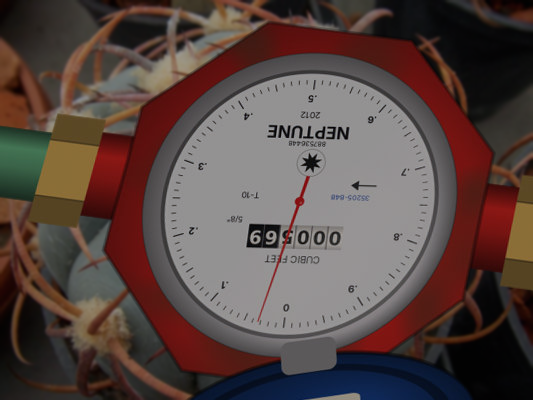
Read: 569.03 ft³
